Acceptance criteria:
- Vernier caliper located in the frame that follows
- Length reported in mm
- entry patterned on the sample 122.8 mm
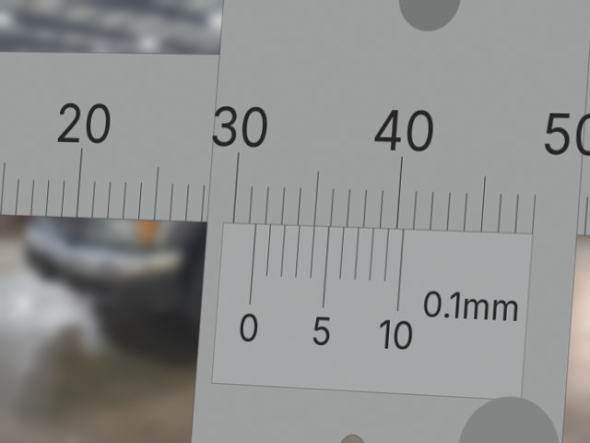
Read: 31.4 mm
